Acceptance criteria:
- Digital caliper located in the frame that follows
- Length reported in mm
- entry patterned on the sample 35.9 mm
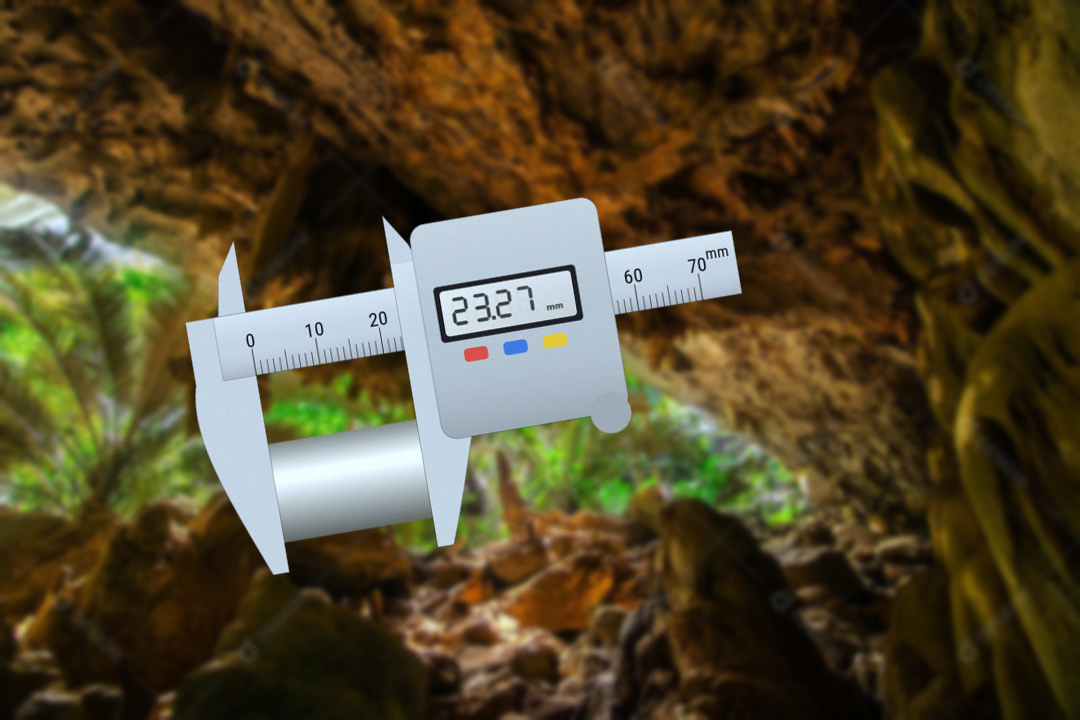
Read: 23.27 mm
